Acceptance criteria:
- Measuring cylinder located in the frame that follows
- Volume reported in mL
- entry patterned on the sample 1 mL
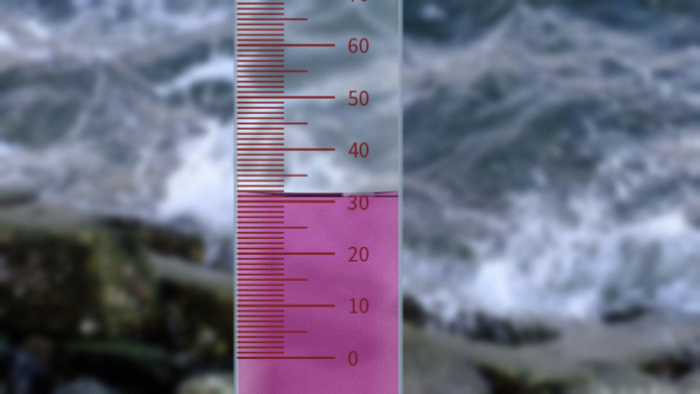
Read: 31 mL
